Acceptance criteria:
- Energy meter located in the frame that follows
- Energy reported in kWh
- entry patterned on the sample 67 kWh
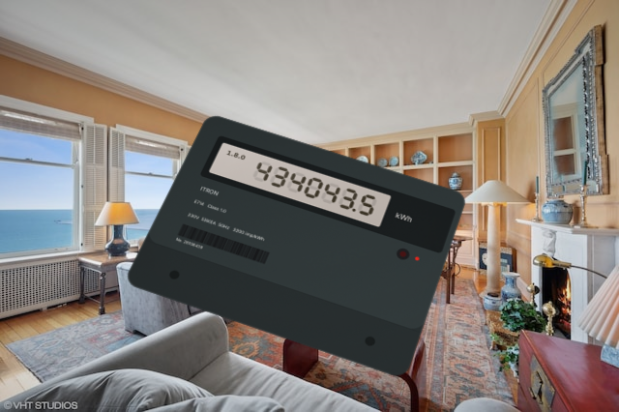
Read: 434043.5 kWh
